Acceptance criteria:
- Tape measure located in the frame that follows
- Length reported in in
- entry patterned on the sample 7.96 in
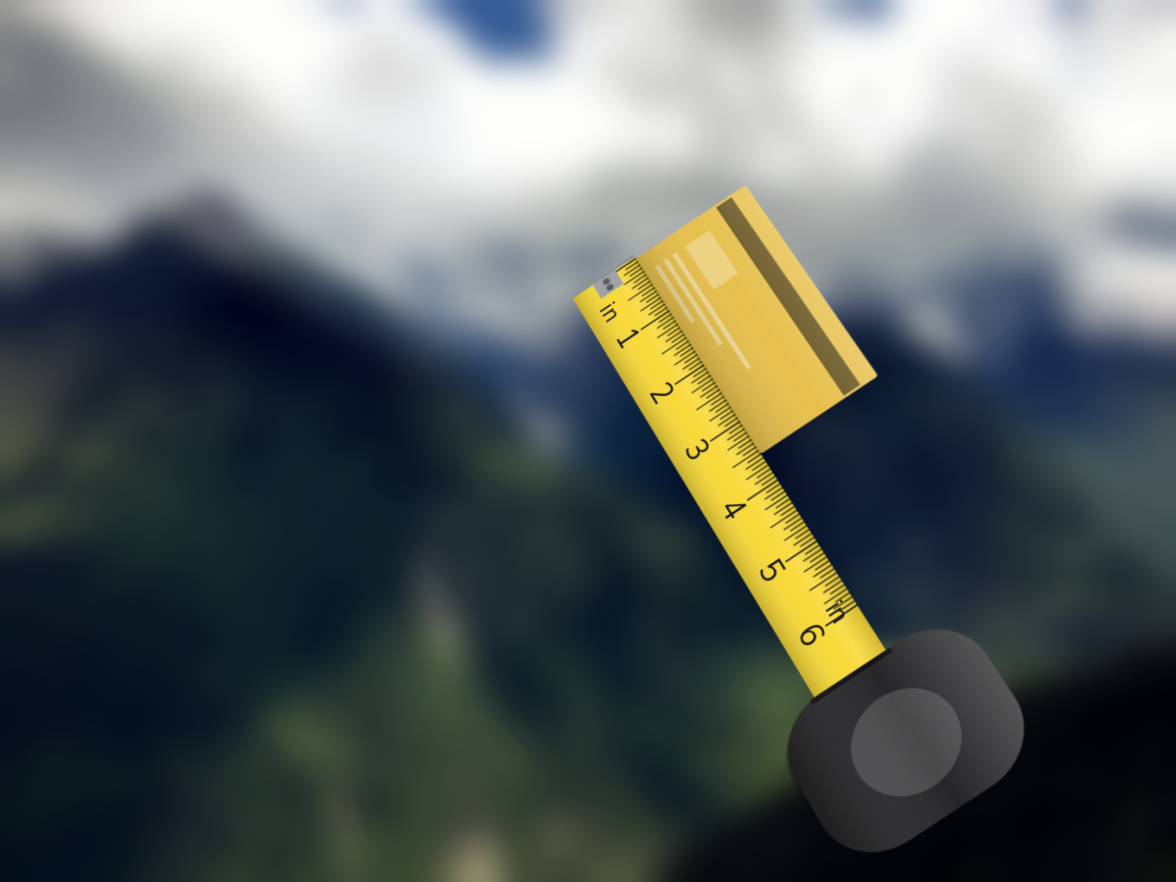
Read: 3.5625 in
